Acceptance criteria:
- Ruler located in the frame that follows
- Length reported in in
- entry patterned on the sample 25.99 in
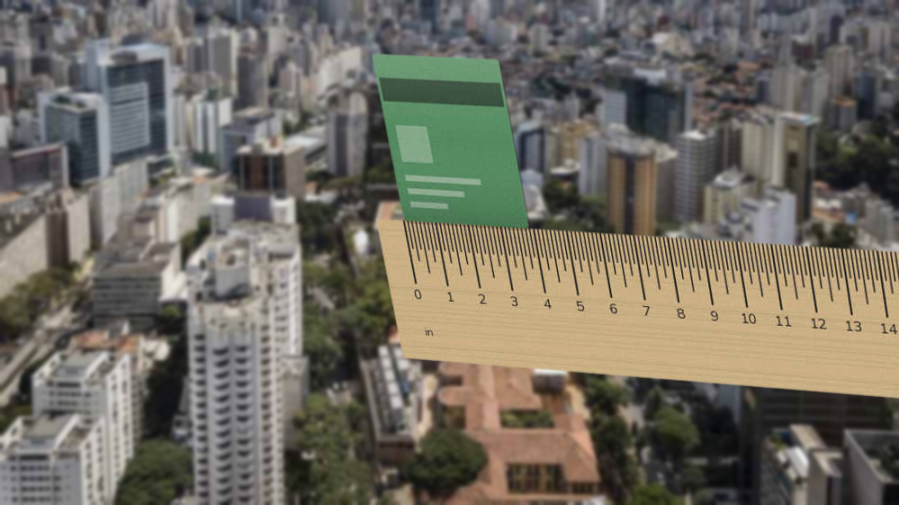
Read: 3.875 in
